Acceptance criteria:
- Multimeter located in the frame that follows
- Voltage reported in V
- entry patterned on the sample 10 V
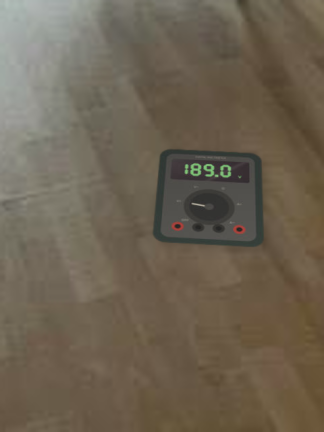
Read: 189.0 V
